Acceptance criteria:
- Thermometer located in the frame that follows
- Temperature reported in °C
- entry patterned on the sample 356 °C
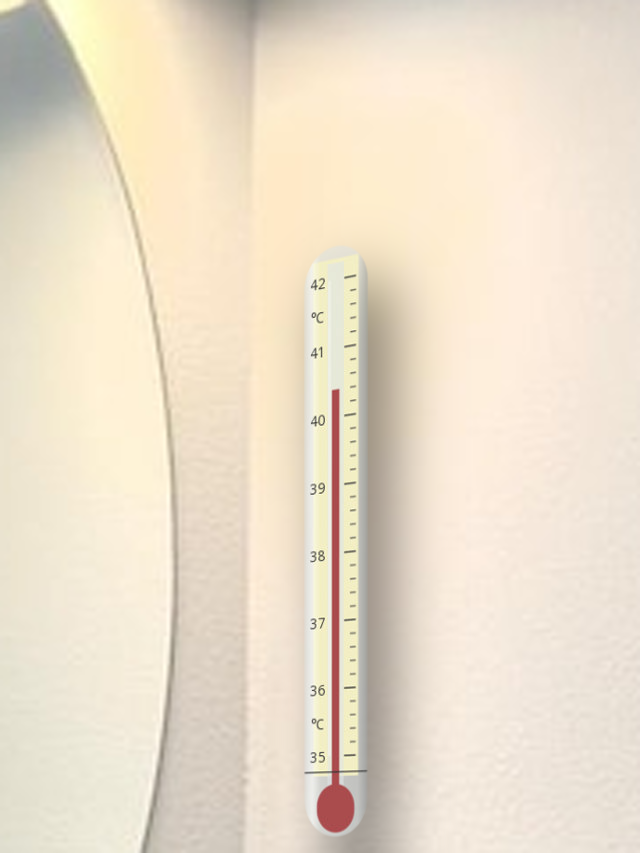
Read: 40.4 °C
